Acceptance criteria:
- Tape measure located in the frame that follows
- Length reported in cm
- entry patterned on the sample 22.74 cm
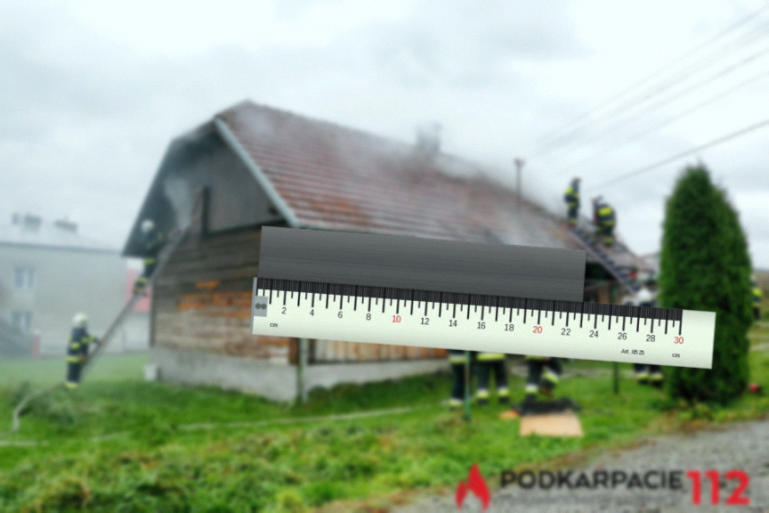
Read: 23 cm
